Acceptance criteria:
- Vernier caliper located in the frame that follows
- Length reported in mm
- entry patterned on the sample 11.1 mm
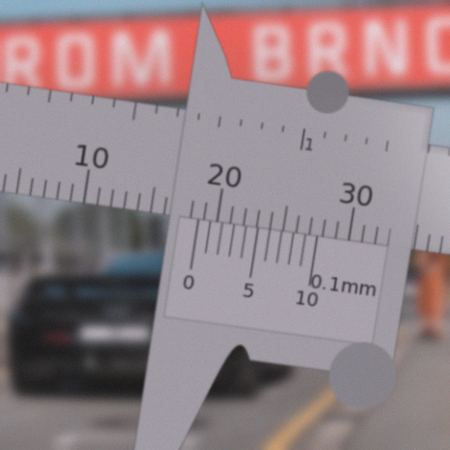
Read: 18.6 mm
